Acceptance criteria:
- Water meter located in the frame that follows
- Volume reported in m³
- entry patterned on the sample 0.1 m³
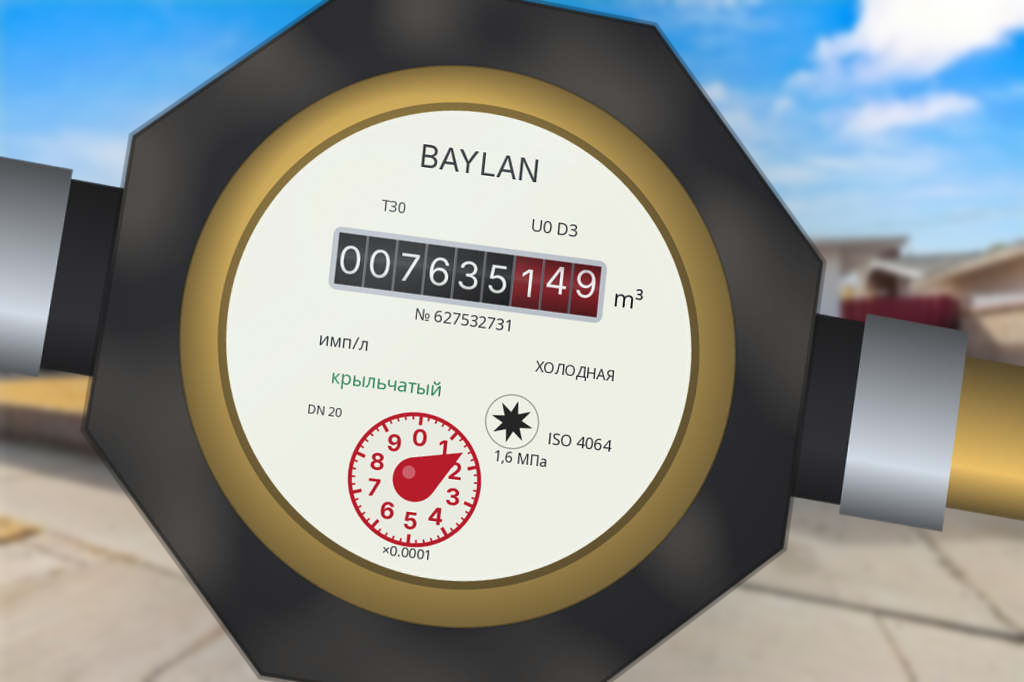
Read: 7635.1491 m³
